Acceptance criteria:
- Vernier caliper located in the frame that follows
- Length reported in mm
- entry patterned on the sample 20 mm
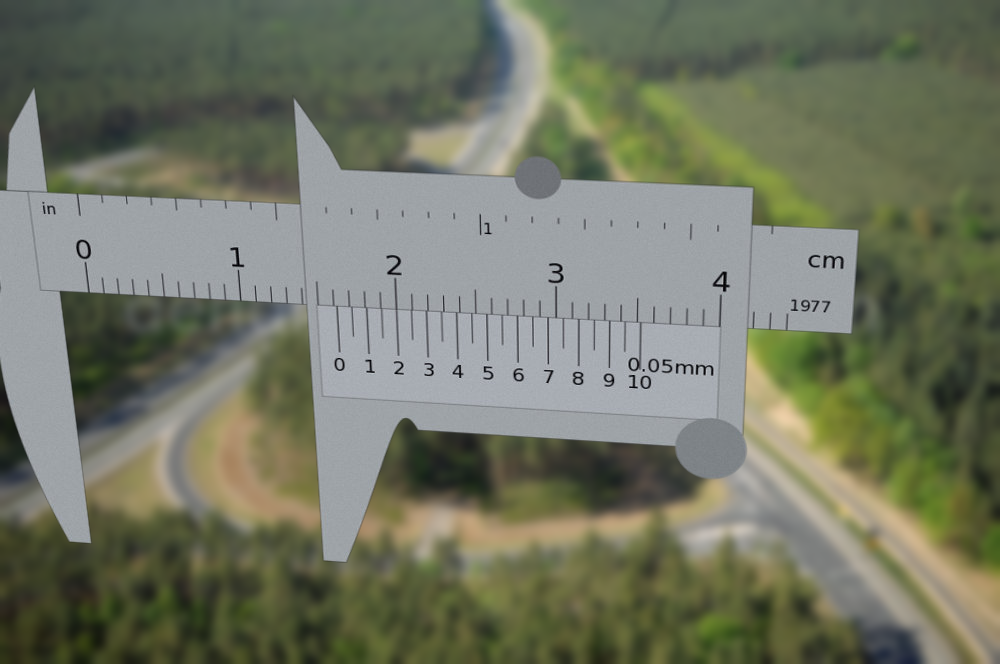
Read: 16.2 mm
